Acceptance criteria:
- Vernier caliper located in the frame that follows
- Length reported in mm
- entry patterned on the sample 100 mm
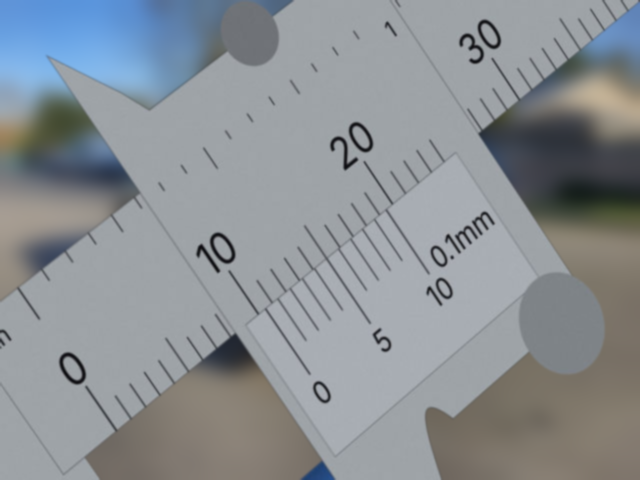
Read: 10.5 mm
